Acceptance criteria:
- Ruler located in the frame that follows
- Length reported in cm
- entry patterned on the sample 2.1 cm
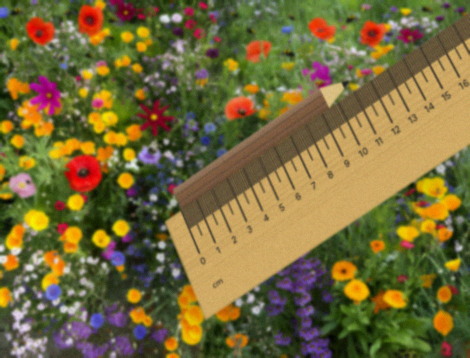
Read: 11 cm
